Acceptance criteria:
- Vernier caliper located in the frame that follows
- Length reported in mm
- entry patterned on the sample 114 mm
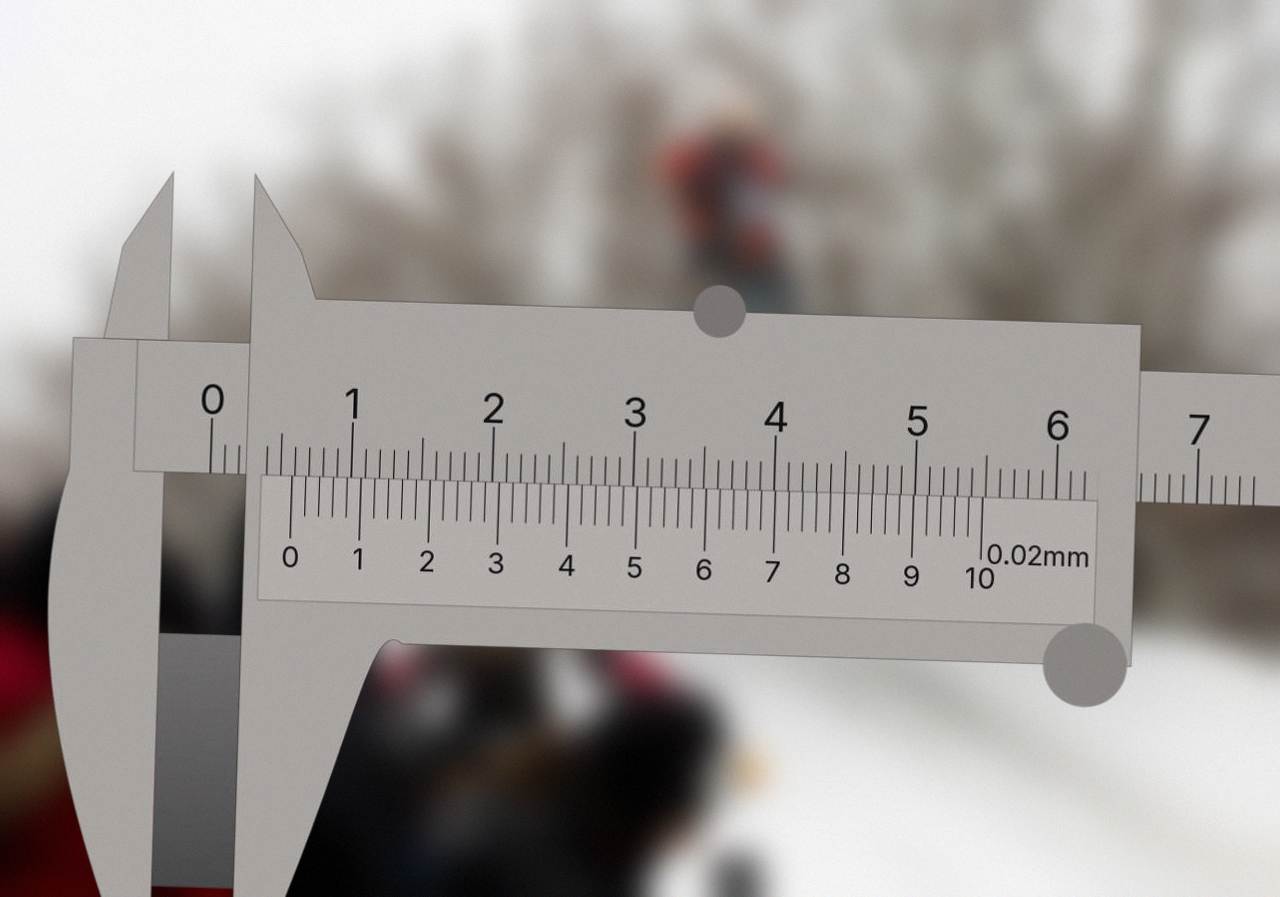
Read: 5.8 mm
